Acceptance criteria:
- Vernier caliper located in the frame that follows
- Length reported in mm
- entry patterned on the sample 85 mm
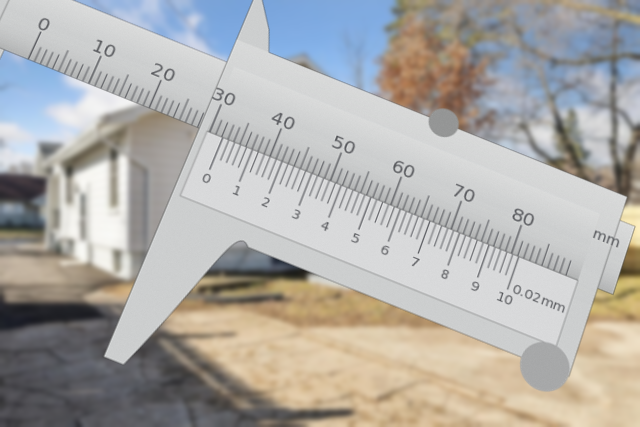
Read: 32.2 mm
